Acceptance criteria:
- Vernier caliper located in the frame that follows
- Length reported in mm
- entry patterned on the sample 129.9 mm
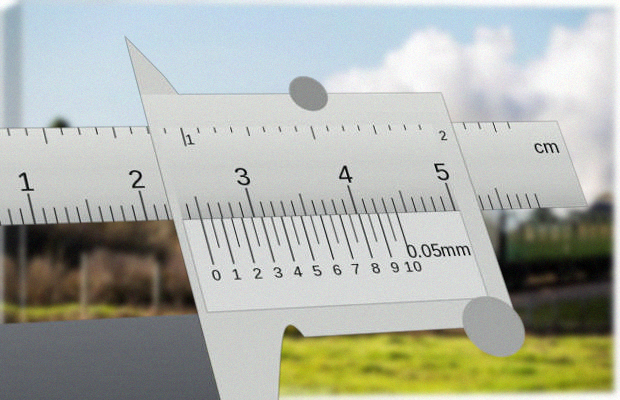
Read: 25.0 mm
